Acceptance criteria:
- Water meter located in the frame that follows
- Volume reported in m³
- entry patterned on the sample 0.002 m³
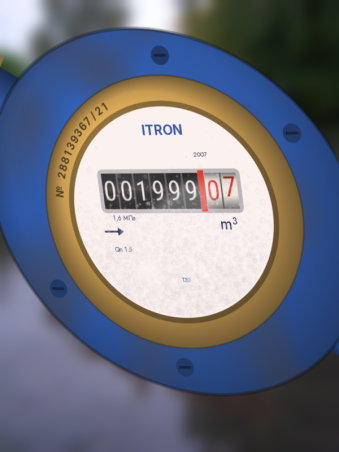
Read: 1999.07 m³
